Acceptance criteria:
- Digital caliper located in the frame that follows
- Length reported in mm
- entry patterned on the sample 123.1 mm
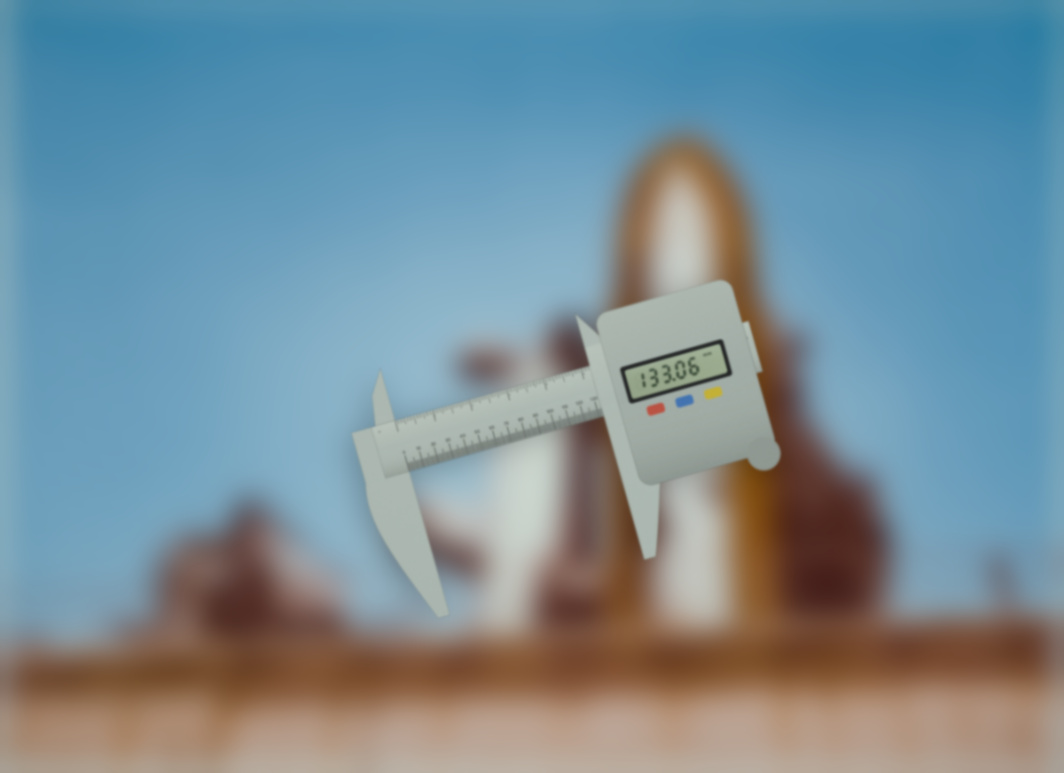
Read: 133.06 mm
